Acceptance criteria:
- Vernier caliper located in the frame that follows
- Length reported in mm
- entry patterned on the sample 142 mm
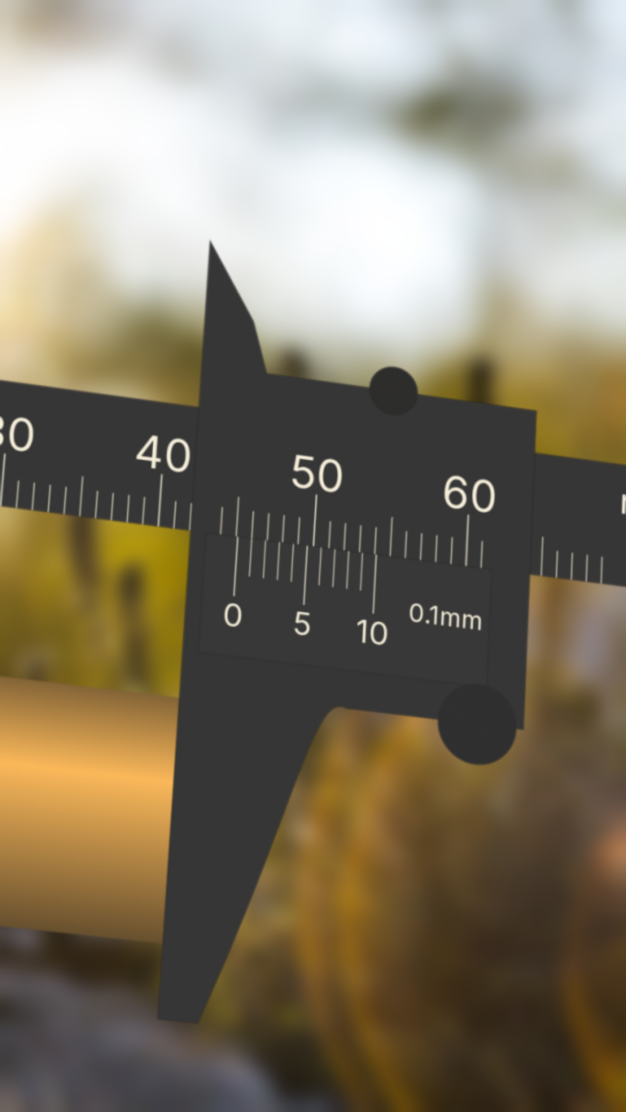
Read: 45.1 mm
